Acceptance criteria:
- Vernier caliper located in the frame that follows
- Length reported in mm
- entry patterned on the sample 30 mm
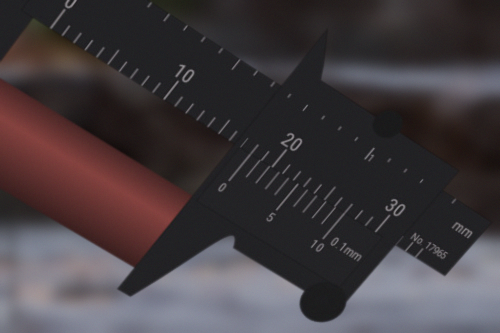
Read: 18.0 mm
